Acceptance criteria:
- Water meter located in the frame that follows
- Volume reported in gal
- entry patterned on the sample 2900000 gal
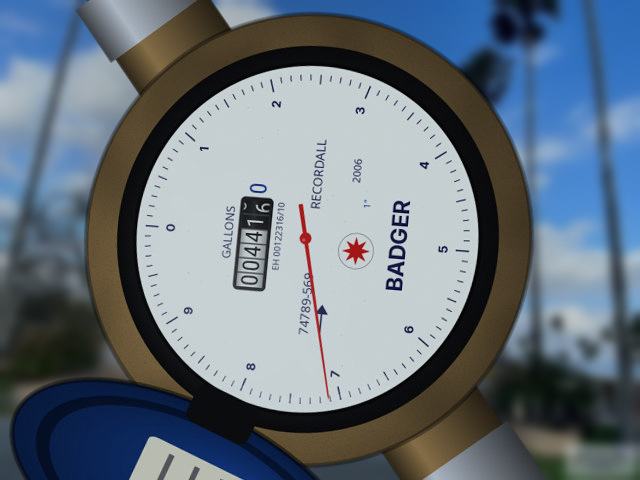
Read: 44157.1 gal
